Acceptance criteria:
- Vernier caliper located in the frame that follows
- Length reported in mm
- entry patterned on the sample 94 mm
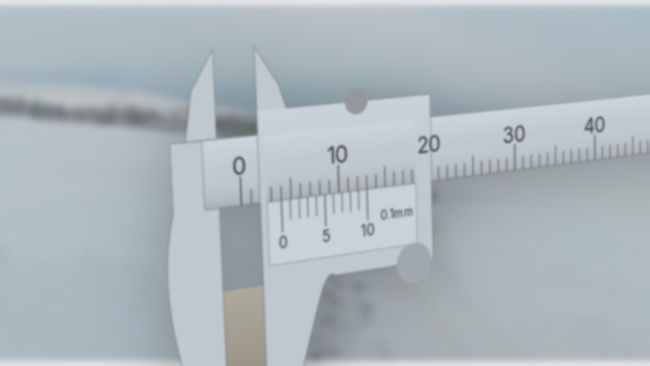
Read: 4.0 mm
